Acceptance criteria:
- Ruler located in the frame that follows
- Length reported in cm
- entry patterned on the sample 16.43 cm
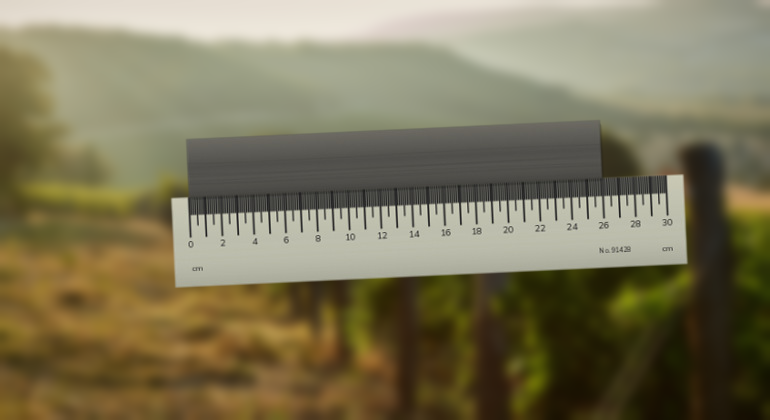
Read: 26 cm
